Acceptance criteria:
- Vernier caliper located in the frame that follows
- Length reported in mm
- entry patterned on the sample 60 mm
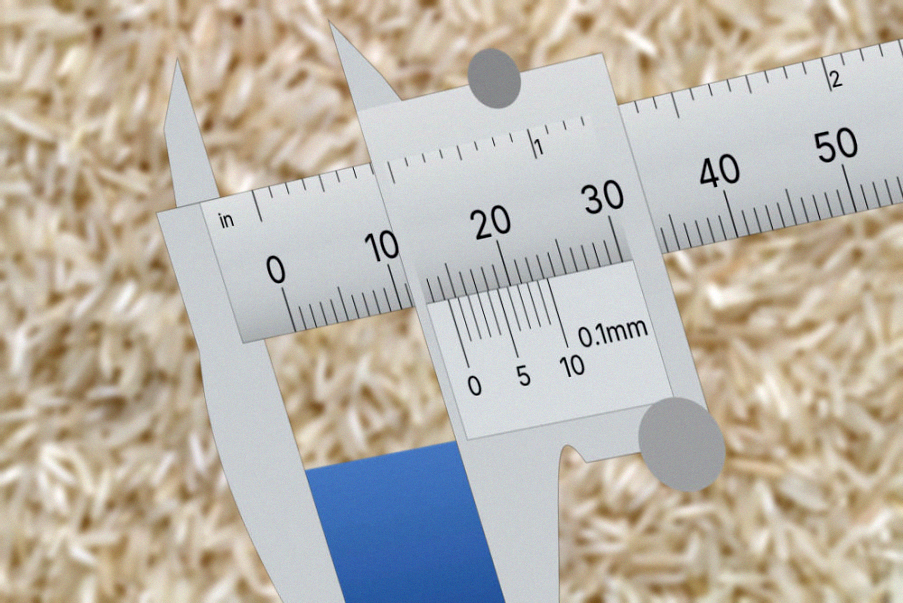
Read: 14.3 mm
